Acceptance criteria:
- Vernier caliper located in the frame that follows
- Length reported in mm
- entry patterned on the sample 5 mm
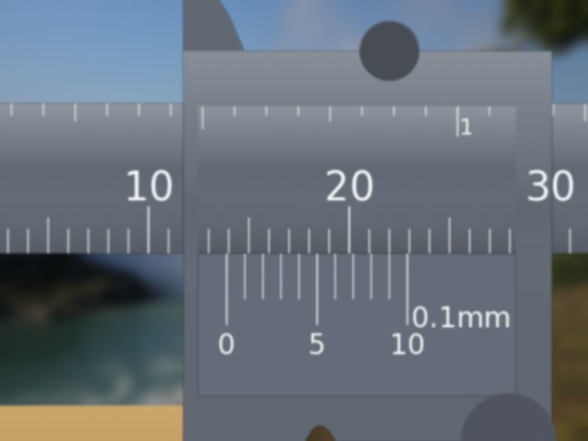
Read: 13.9 mm
